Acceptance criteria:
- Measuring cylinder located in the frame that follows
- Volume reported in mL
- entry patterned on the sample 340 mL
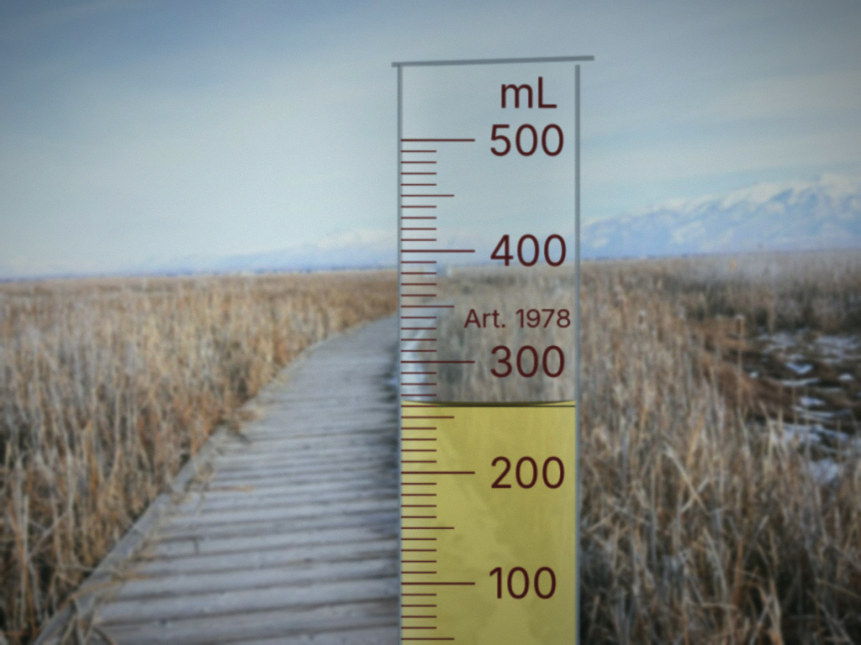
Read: 260 mL
